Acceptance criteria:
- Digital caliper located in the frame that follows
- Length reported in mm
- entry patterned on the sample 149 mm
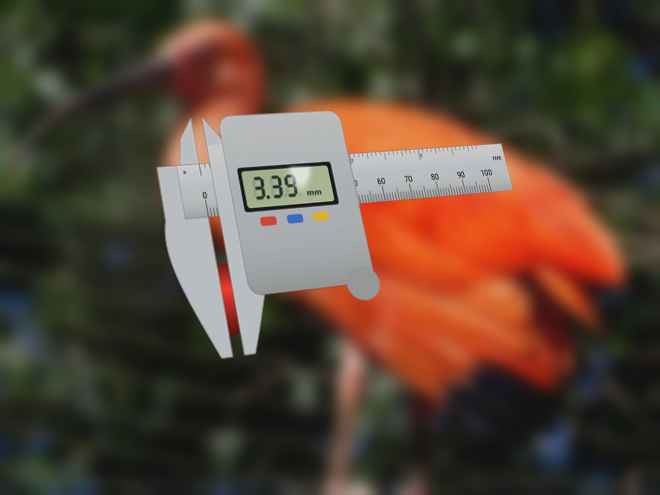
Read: 3.39 mm
